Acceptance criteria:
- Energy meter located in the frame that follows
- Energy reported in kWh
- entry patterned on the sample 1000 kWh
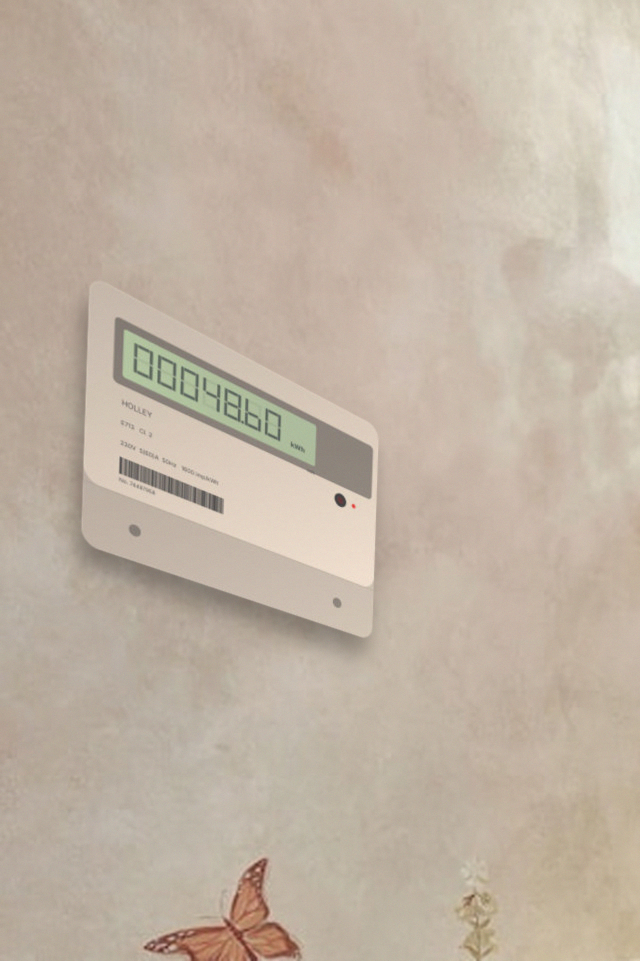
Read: 48.60 kWh
